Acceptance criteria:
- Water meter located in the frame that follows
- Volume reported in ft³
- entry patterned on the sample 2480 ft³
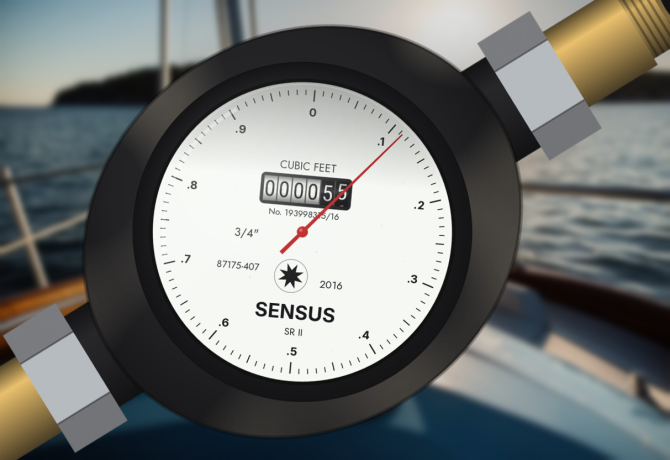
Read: 55.11 ft³
